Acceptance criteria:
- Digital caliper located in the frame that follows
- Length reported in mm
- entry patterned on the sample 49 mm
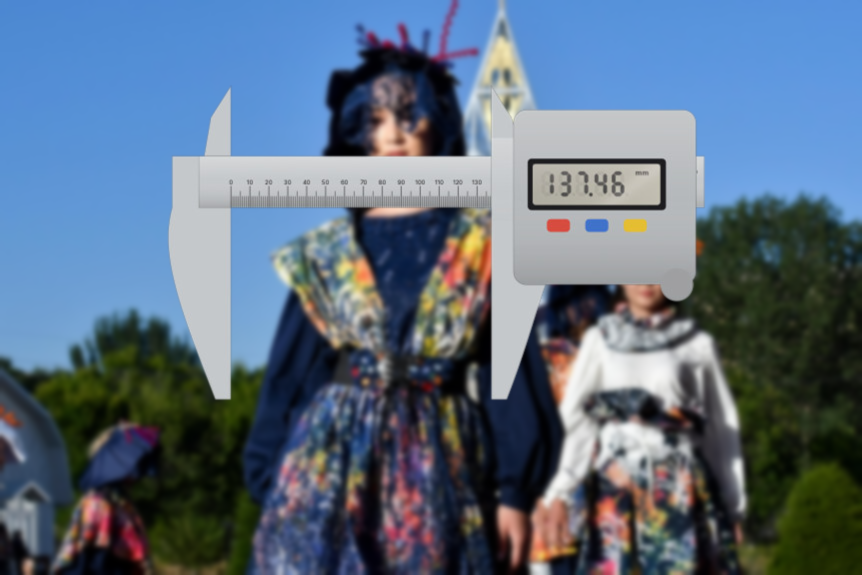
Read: 137.46 mm
